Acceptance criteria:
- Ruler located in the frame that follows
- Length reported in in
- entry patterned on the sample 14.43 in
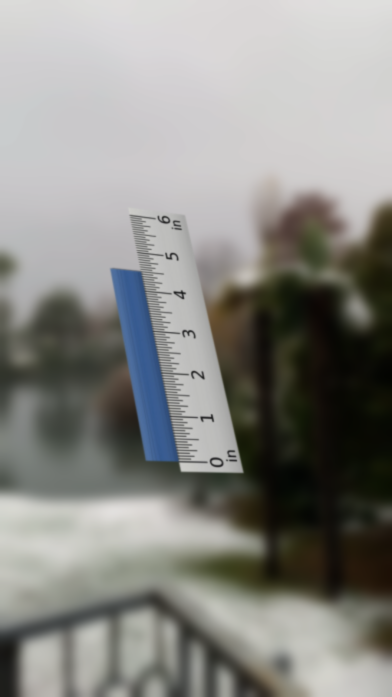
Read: 4.5 in
